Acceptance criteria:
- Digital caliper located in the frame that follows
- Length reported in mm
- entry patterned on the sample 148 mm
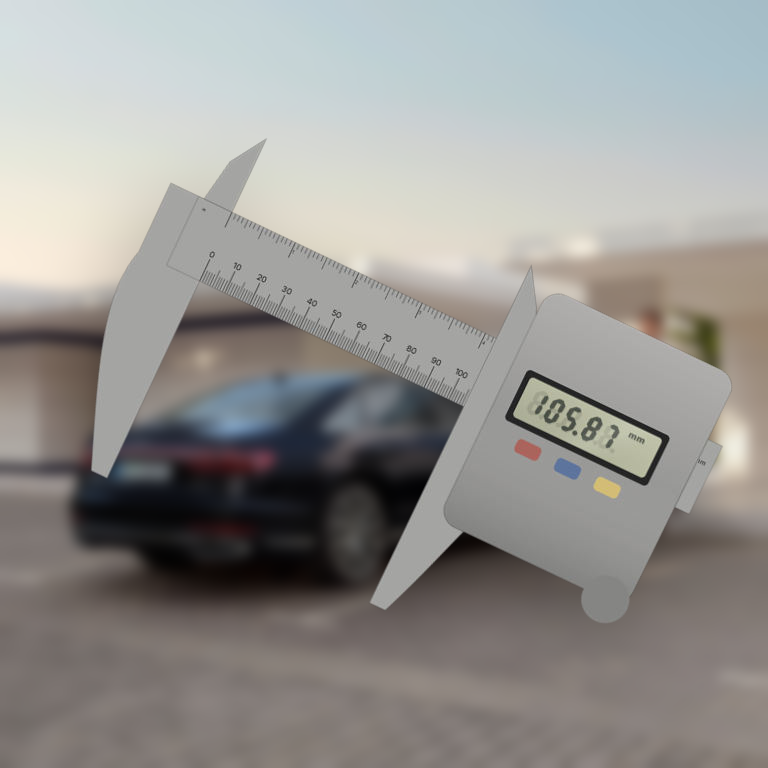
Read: 105.87 mm
